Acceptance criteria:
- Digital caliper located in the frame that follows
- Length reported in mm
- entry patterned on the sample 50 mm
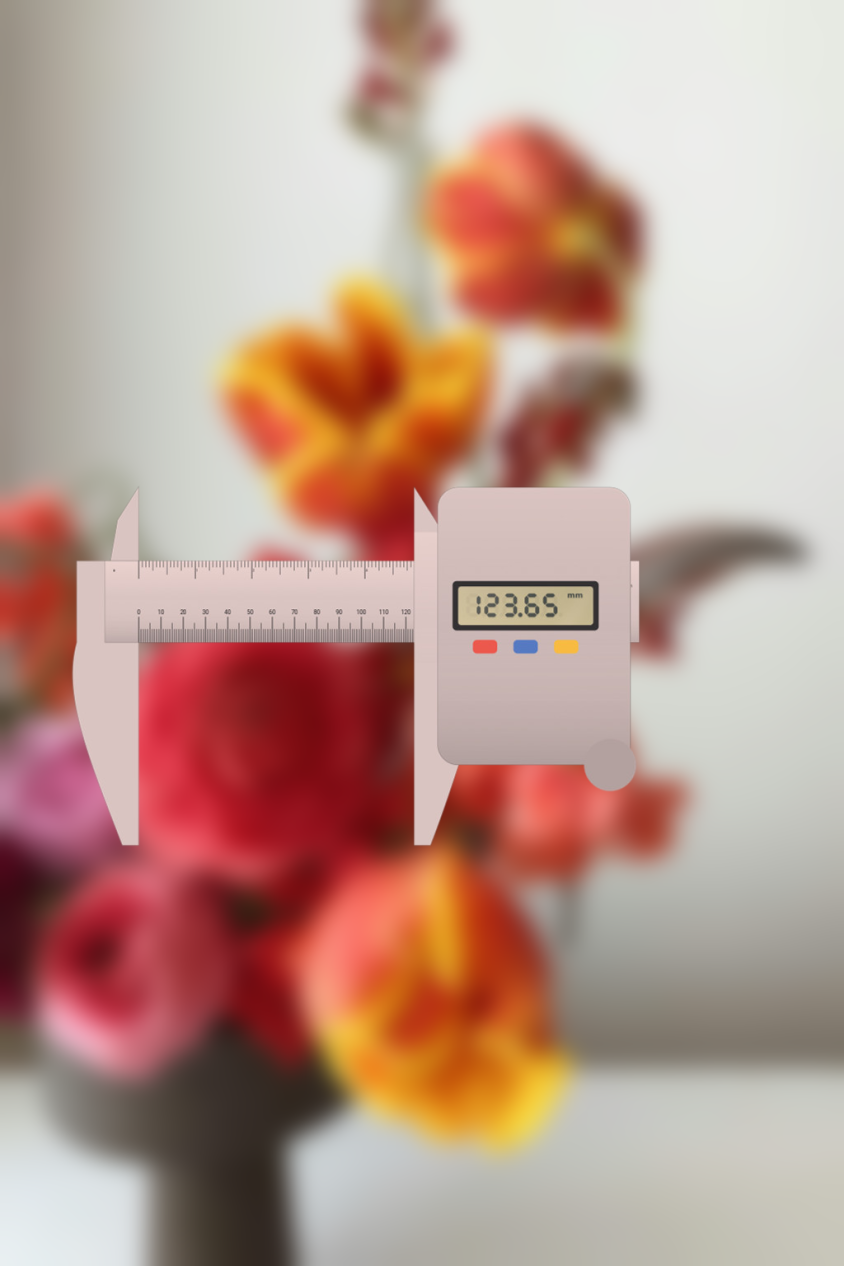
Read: 123.65 mm
